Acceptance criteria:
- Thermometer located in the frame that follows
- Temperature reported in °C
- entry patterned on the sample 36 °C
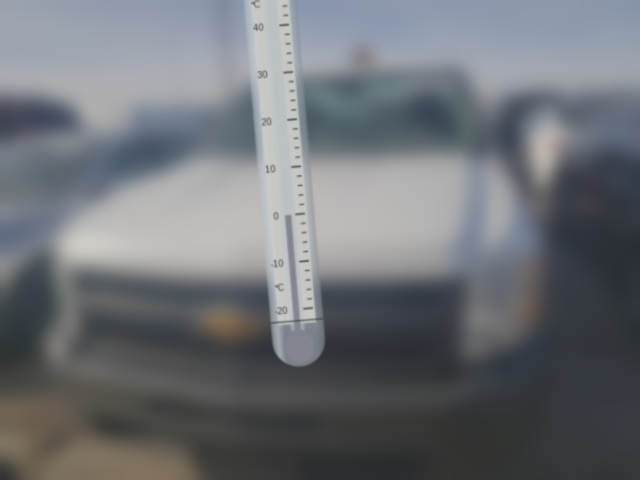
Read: 0 °C
